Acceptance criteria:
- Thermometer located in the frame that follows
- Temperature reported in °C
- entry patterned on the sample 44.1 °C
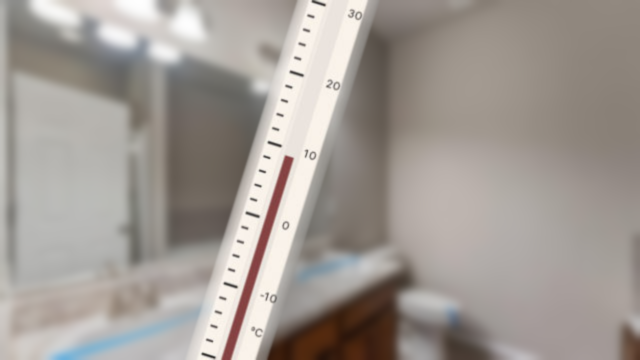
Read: 9 °C
